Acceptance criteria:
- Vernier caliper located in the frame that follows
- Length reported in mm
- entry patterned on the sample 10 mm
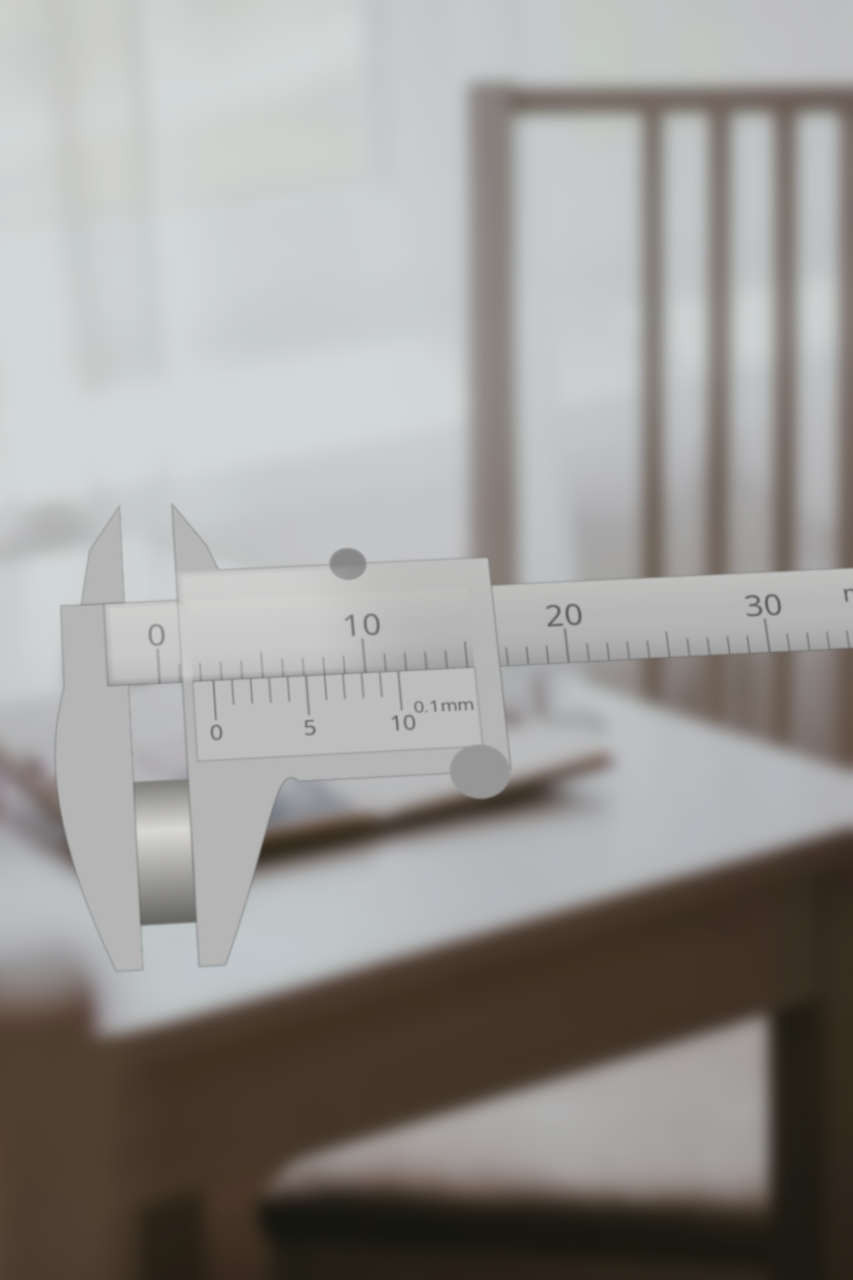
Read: 2.6 mm
